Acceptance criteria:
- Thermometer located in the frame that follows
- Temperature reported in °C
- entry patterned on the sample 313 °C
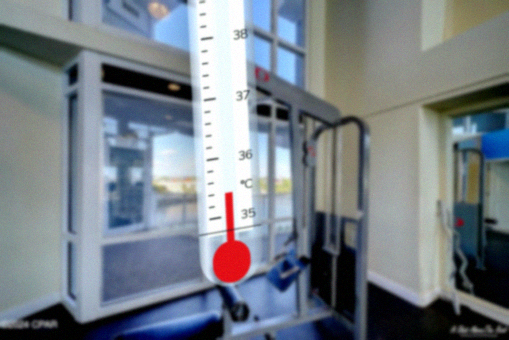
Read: 35.4 °C
